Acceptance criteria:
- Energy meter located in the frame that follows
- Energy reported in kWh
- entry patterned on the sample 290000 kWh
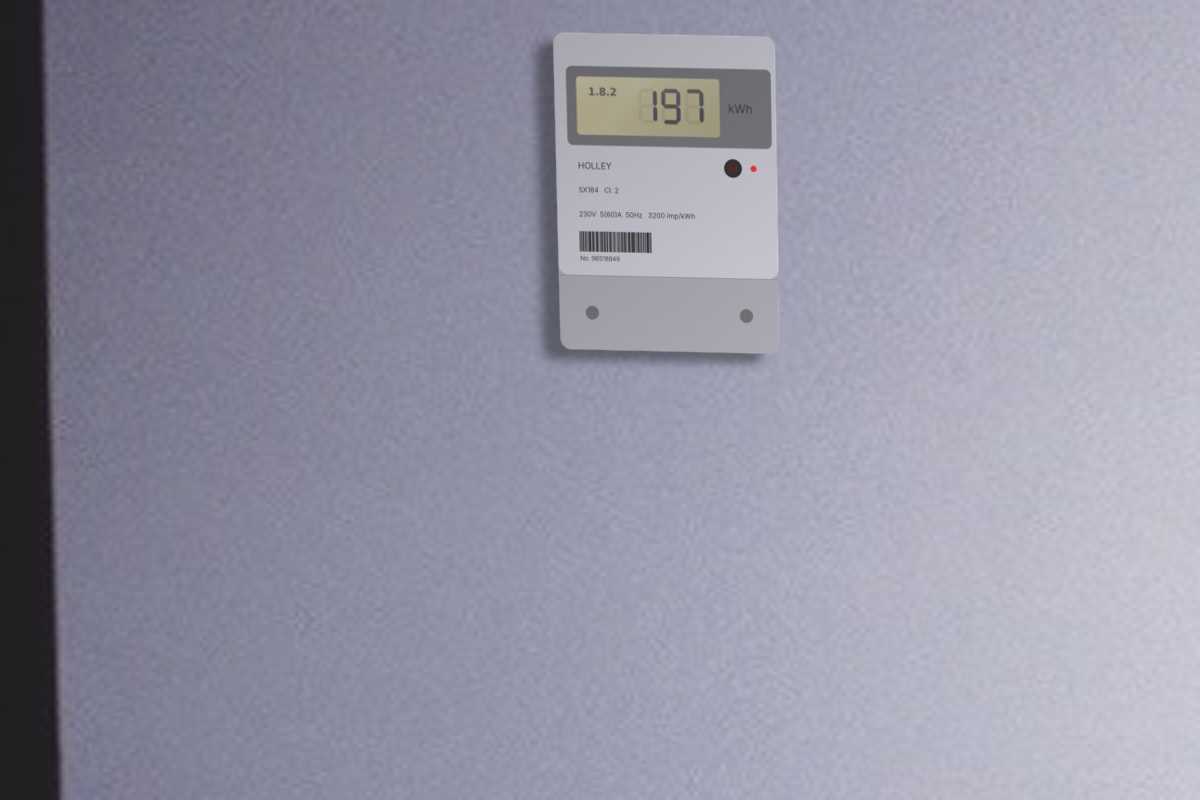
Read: 197 kWh
